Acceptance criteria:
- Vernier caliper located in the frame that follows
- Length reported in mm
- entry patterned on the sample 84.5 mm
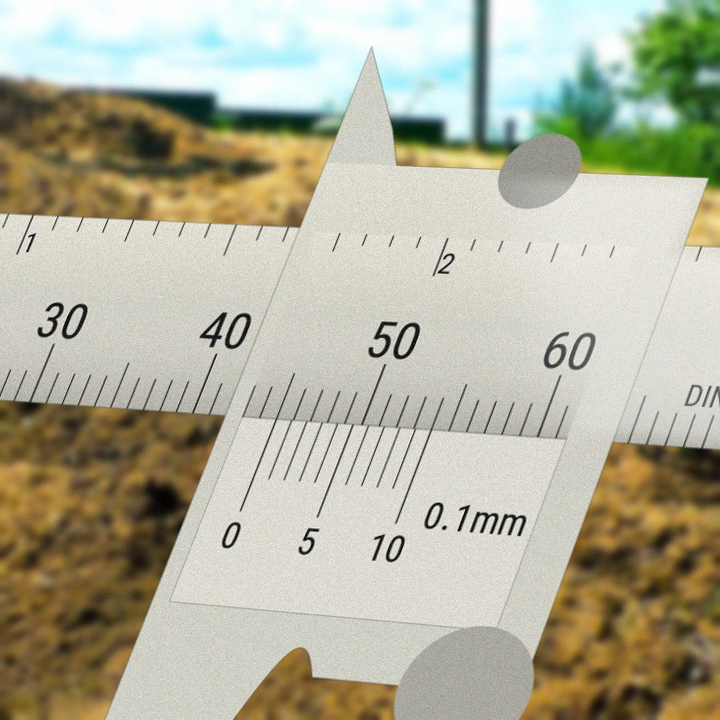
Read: 45.0 mm
